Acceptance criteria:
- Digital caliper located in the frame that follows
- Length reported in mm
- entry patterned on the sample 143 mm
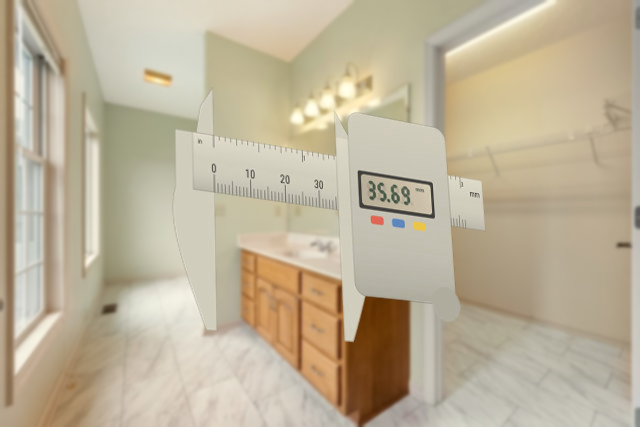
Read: 35.69 mm
